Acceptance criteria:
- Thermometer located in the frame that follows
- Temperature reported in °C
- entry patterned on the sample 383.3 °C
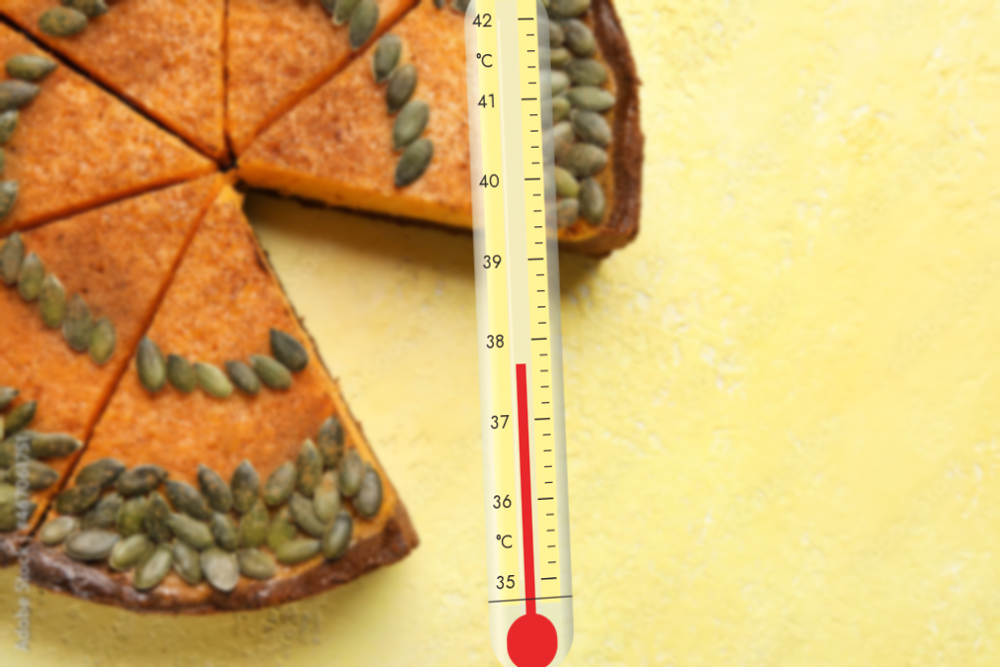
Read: 37.7 °C
